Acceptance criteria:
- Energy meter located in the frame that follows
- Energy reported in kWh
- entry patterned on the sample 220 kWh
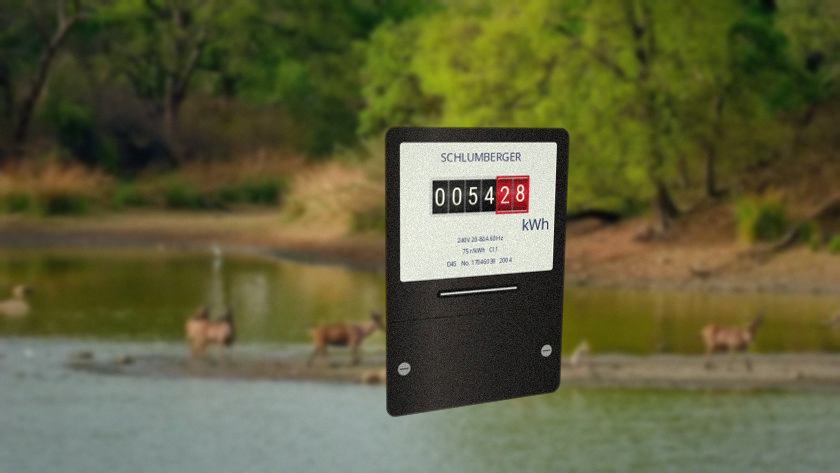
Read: 54.28 kWh
